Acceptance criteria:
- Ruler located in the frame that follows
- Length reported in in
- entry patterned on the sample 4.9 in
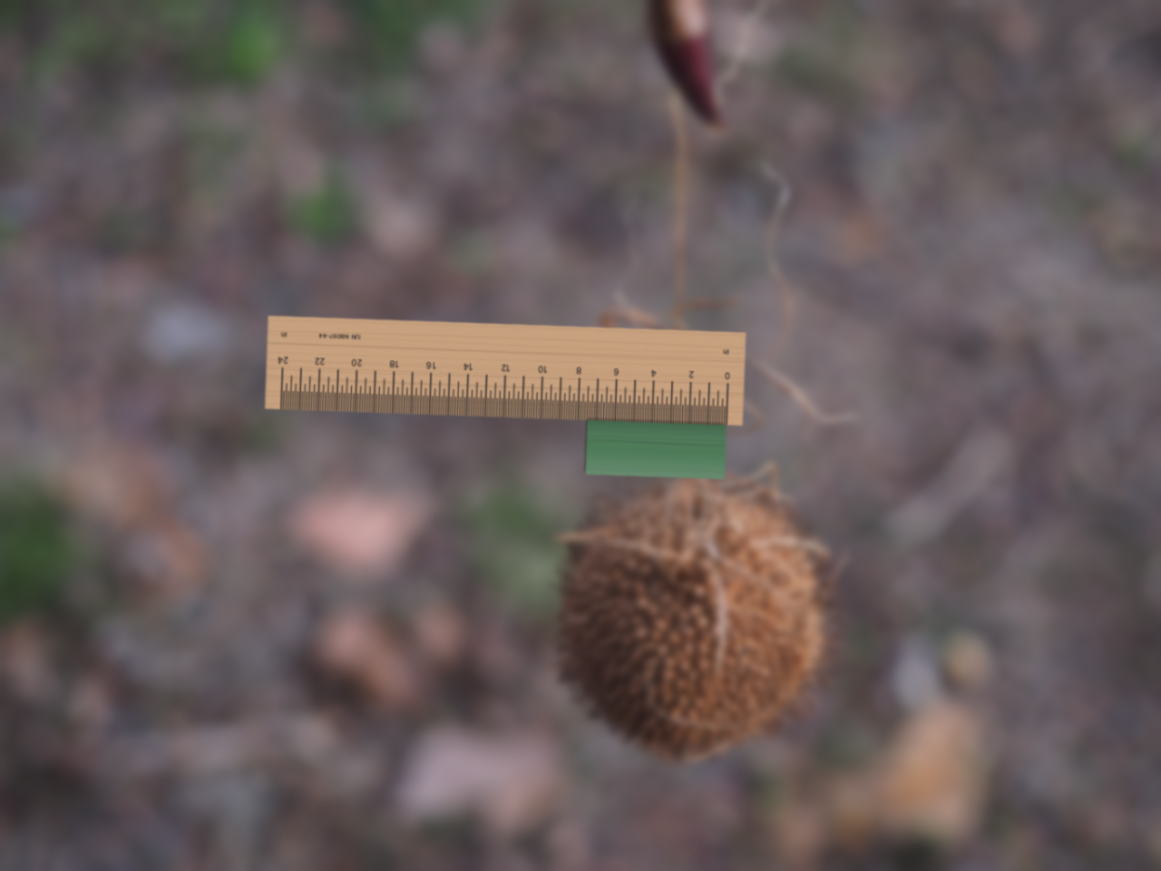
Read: 7.5 in
